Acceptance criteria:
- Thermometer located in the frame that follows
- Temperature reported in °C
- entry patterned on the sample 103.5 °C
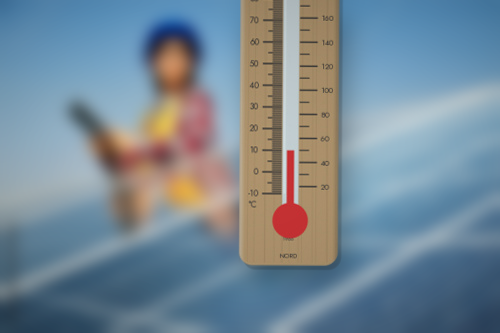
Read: 10 °C
